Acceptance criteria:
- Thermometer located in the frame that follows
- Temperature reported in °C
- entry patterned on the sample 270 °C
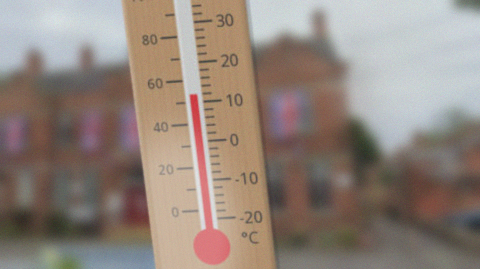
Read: 12 °C
